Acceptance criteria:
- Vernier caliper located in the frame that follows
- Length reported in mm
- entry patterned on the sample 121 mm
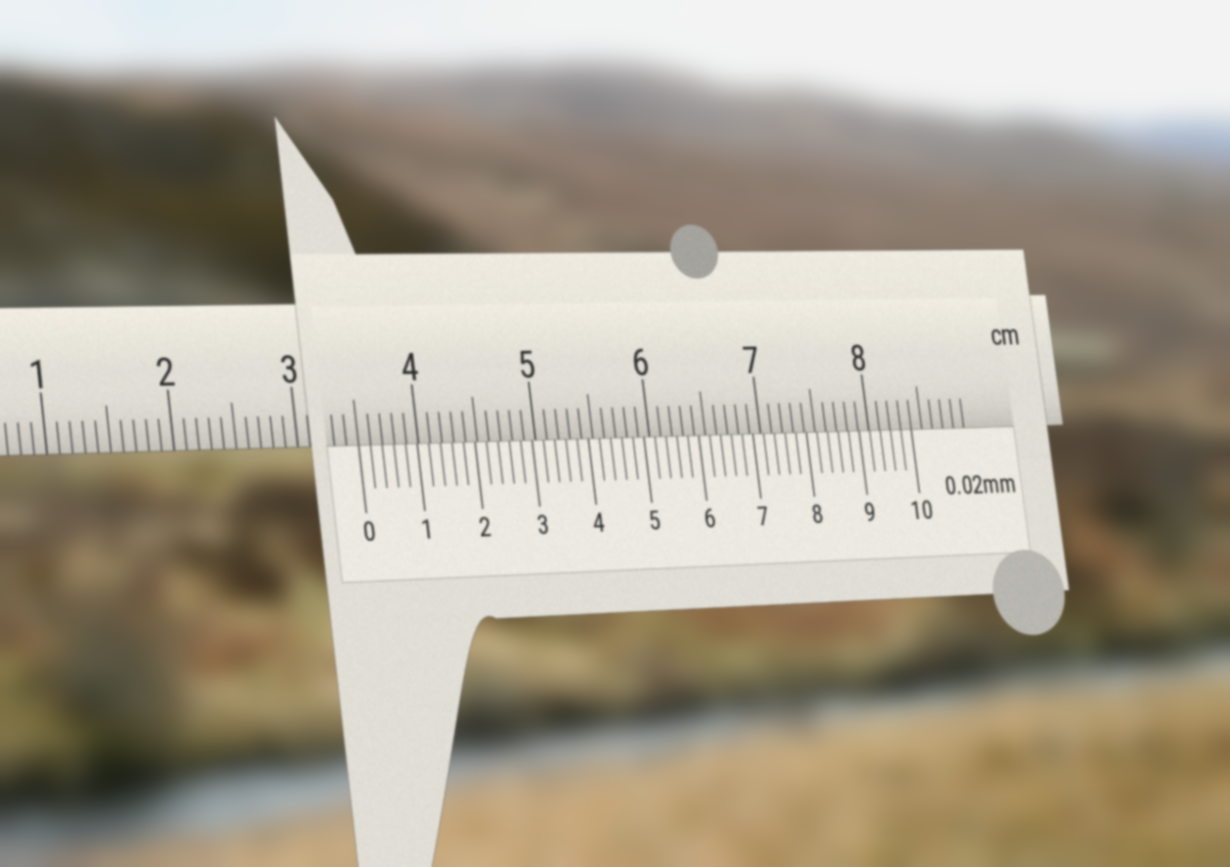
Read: 35.0 mm
